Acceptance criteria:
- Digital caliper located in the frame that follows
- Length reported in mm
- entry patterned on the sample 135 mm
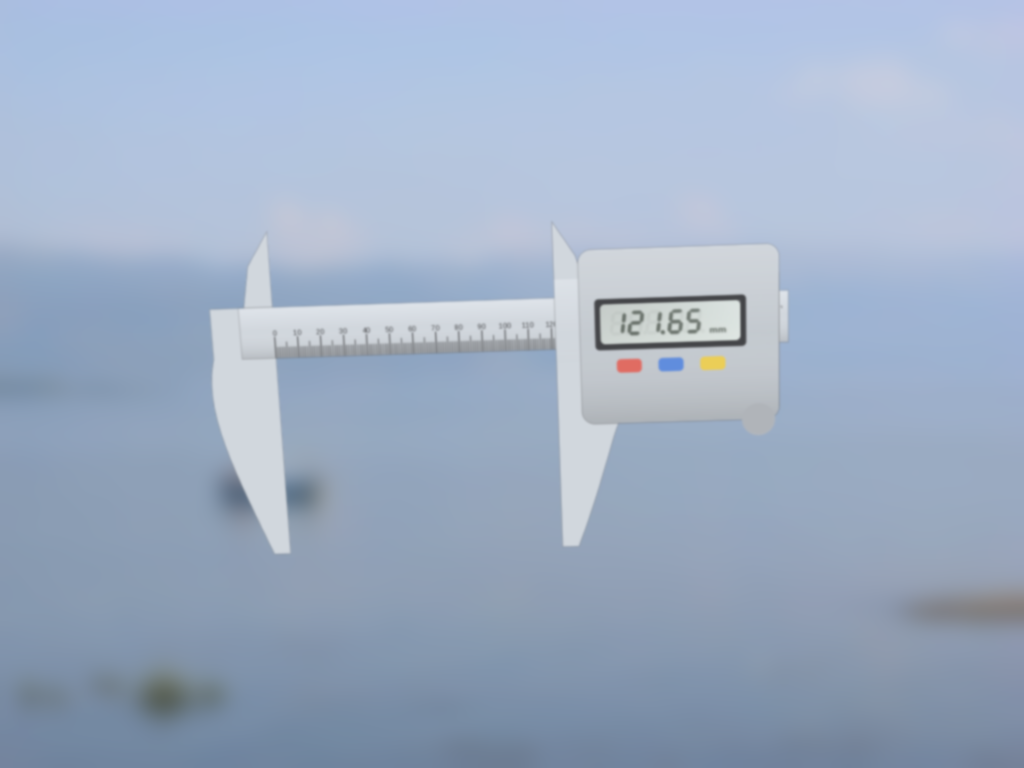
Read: 121.65 mm
